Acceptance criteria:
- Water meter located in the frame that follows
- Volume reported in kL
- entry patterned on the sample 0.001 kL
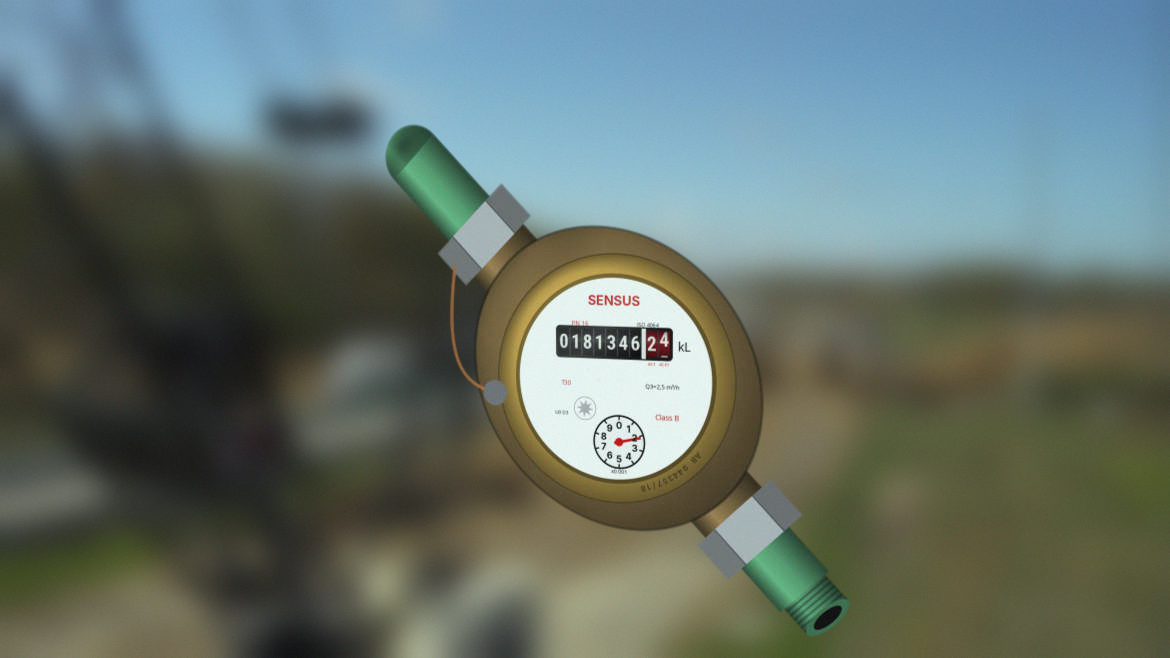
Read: 181346.242 kL
